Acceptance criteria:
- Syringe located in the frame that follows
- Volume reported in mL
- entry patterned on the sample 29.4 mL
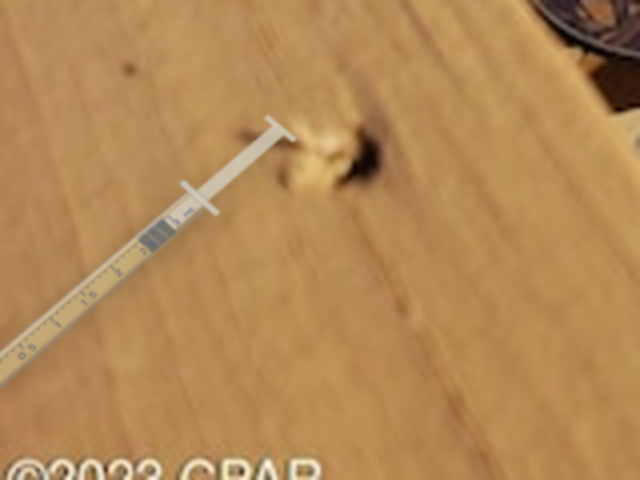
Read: 2.5 mL
